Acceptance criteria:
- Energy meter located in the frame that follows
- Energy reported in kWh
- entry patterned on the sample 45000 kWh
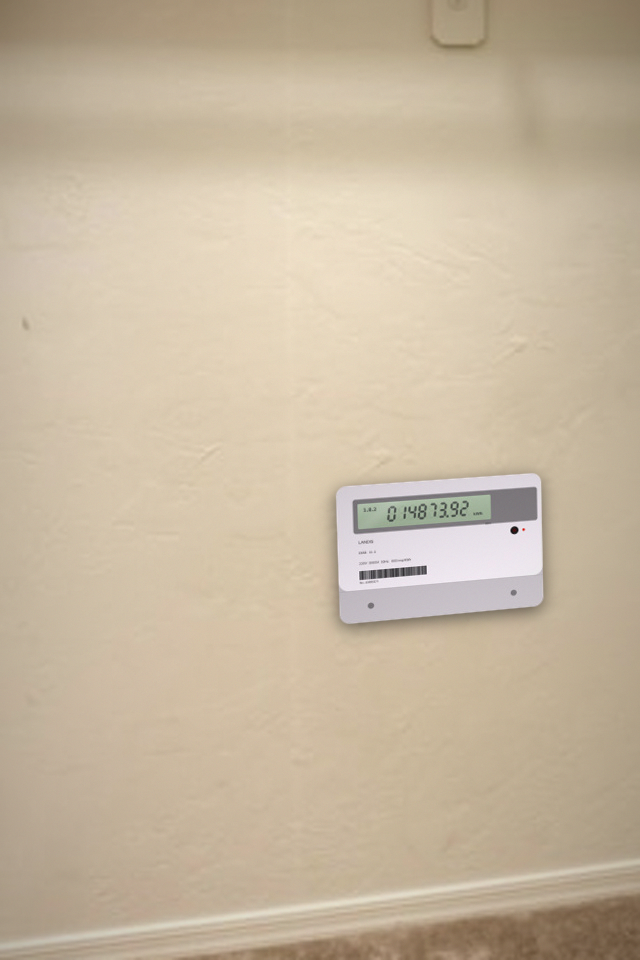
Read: 14873.92 kWh
